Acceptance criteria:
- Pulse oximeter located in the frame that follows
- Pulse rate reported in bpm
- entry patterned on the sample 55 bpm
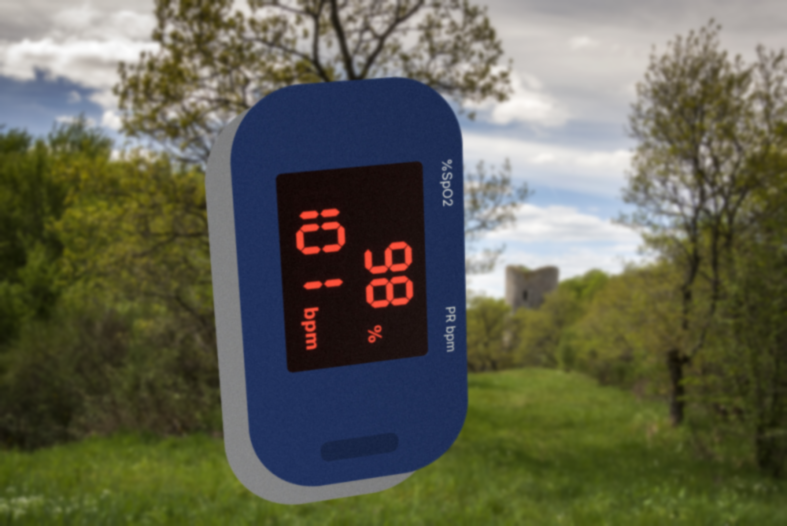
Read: 101 bpm
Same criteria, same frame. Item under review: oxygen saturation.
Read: 98 %
